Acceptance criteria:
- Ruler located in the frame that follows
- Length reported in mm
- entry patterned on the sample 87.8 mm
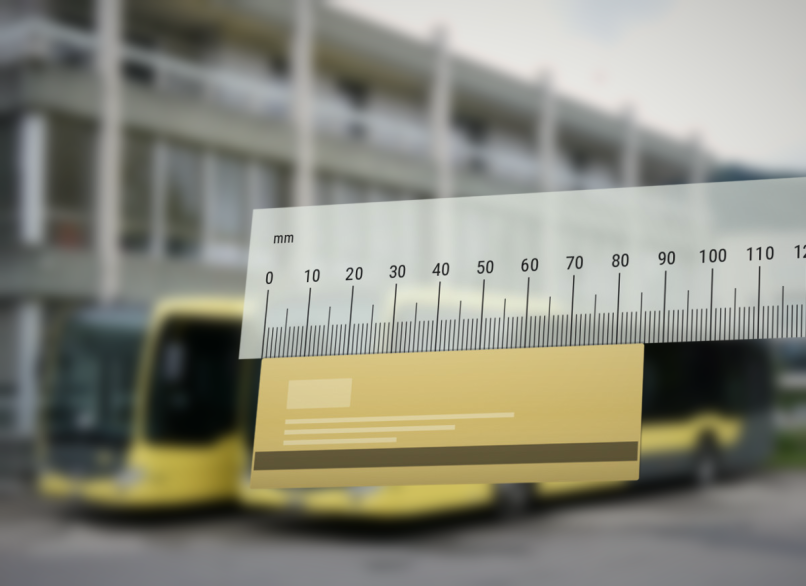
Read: 86 mm
